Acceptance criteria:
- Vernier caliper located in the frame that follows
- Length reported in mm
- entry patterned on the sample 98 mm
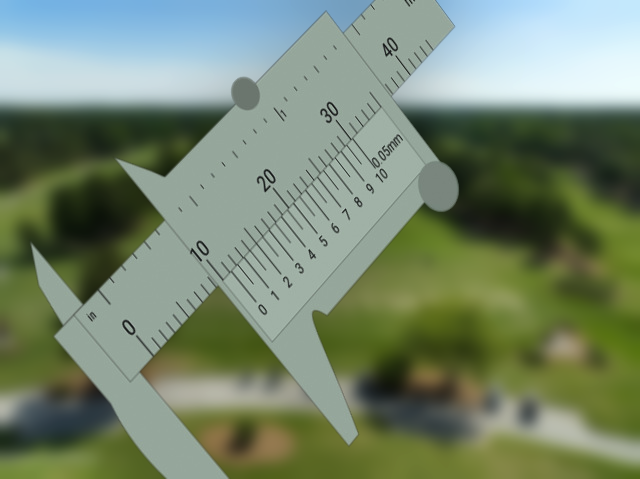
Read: 11.2 mm
